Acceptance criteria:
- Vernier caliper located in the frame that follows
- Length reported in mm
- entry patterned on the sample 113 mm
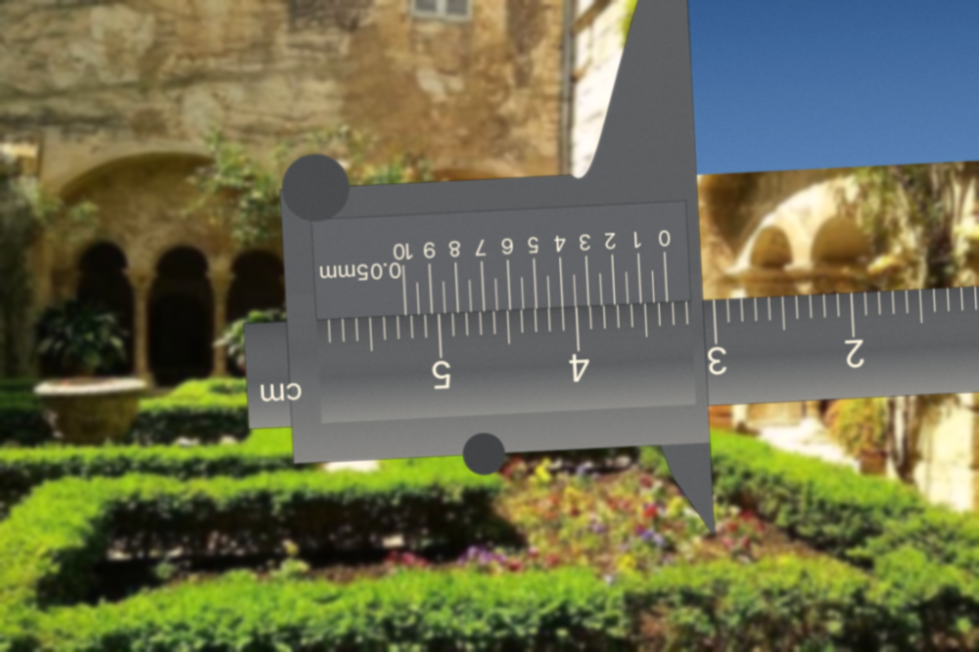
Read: 33.4 mm
